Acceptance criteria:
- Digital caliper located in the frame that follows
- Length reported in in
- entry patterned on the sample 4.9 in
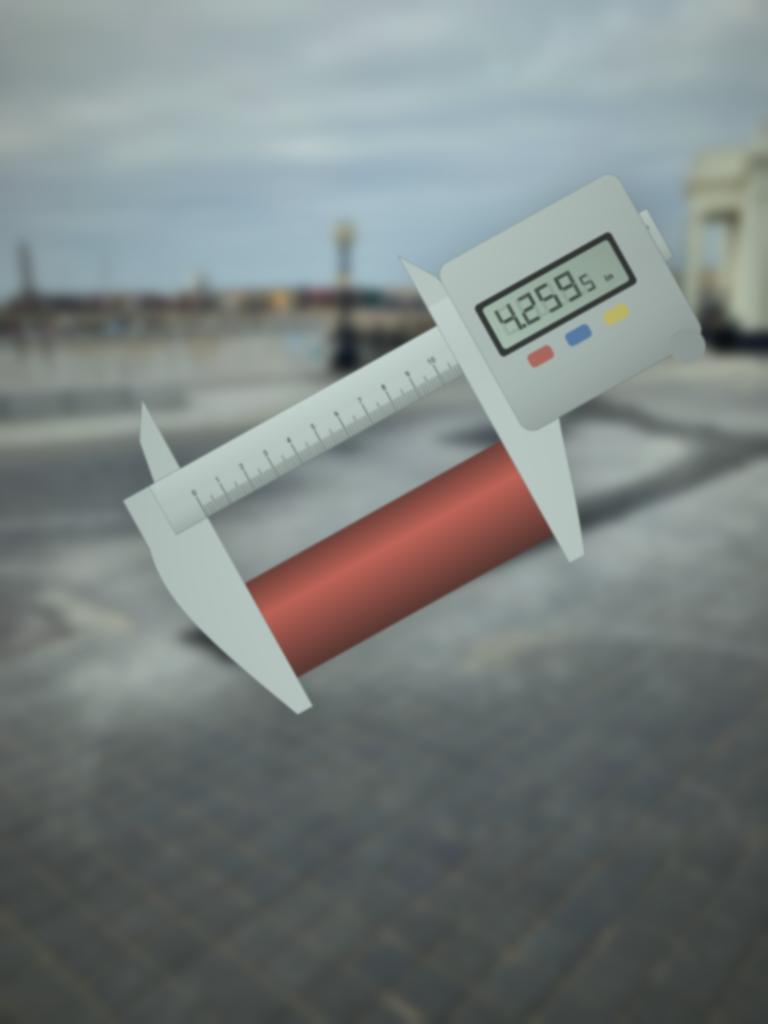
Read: 4.2595 in
